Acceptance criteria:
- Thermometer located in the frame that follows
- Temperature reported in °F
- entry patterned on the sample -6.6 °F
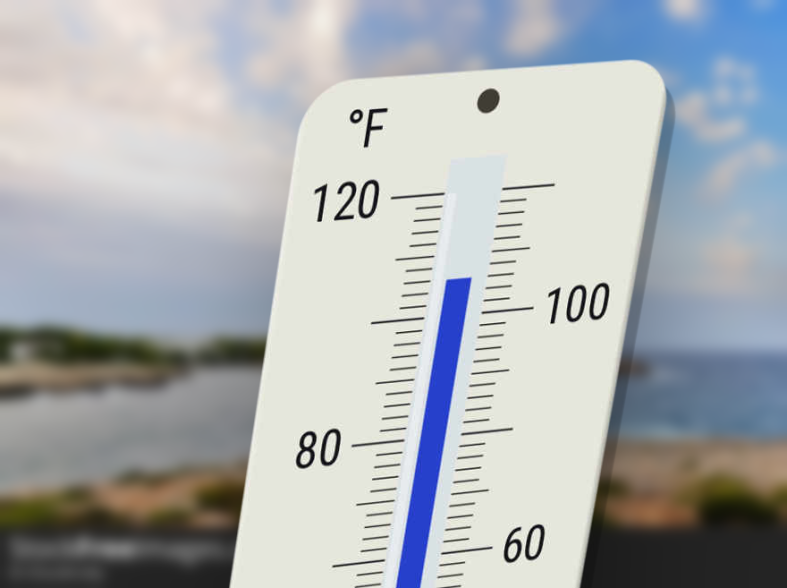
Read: 106 °F
